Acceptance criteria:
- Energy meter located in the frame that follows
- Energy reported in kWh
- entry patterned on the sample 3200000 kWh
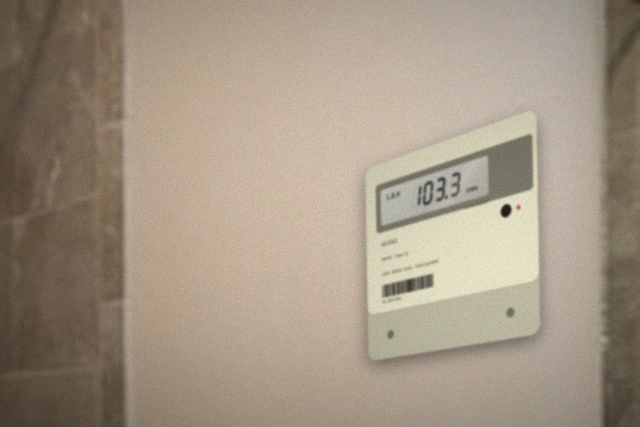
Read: 103.3 kWh
